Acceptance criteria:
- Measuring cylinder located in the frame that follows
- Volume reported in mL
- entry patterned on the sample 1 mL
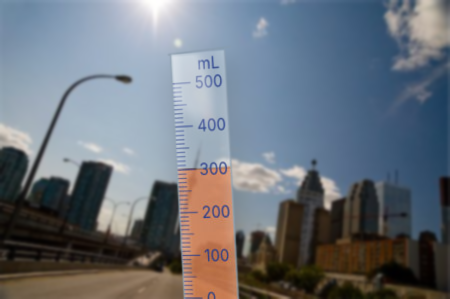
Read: 300 mL
